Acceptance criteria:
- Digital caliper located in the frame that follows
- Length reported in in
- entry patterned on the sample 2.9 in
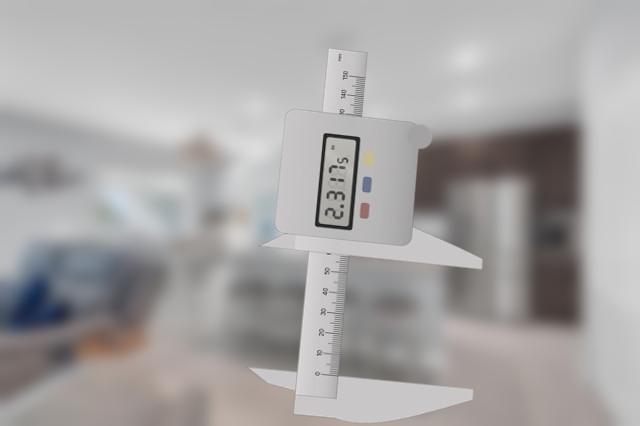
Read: 2.3175 in
